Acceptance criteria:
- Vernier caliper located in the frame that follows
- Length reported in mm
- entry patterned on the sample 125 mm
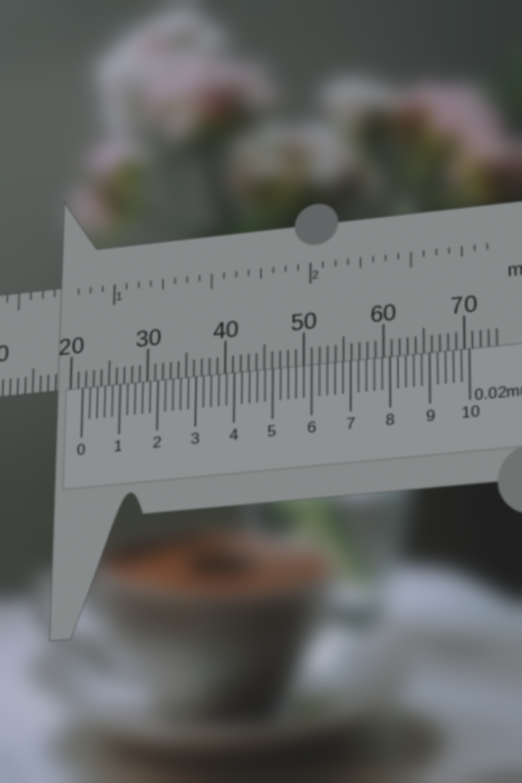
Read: 21.6 mm
